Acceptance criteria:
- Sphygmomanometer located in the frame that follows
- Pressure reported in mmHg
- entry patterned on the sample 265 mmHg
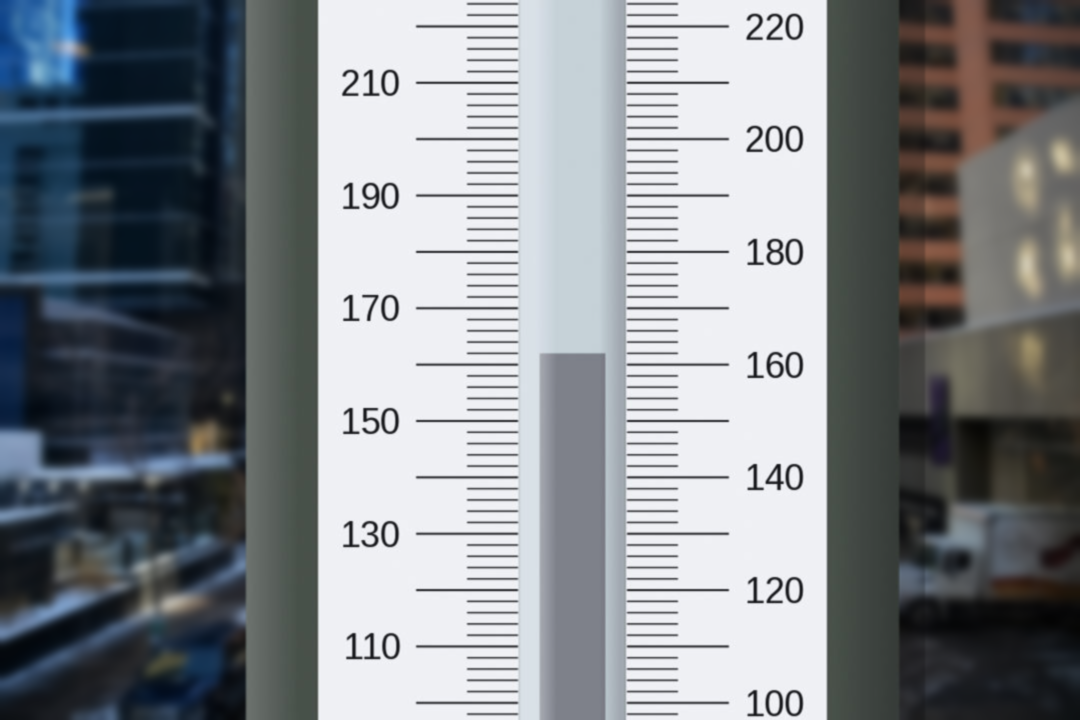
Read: 162 mmHg
